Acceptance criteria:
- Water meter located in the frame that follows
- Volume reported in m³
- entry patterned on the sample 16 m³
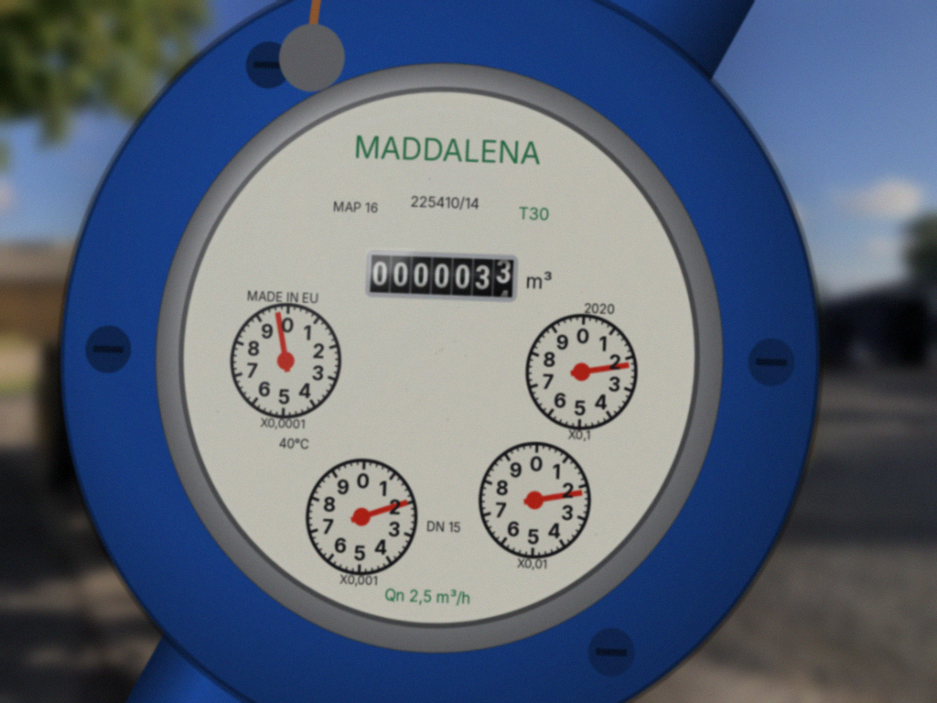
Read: 33.2219 m³
